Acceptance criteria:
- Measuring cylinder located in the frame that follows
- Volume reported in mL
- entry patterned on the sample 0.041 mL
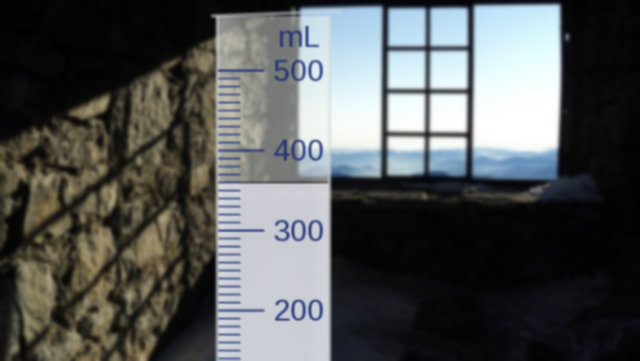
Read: 360 mL
